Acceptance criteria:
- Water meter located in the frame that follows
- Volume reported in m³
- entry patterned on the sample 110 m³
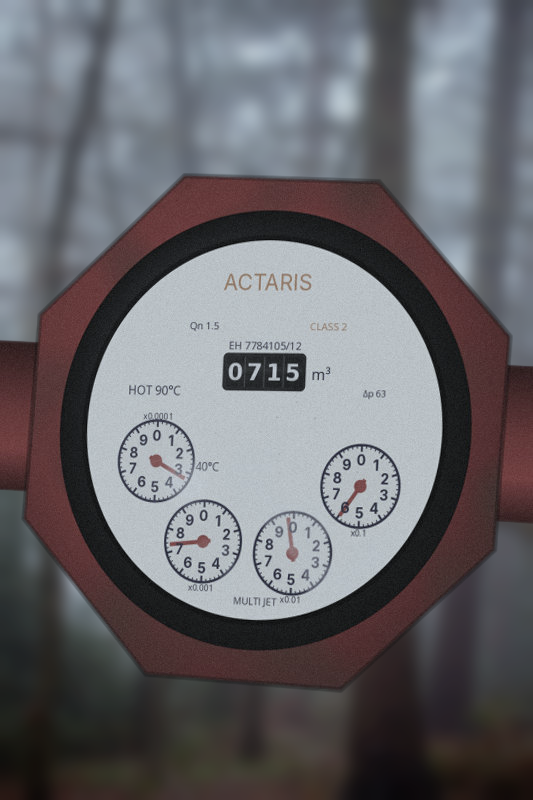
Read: 715.5973 m³
